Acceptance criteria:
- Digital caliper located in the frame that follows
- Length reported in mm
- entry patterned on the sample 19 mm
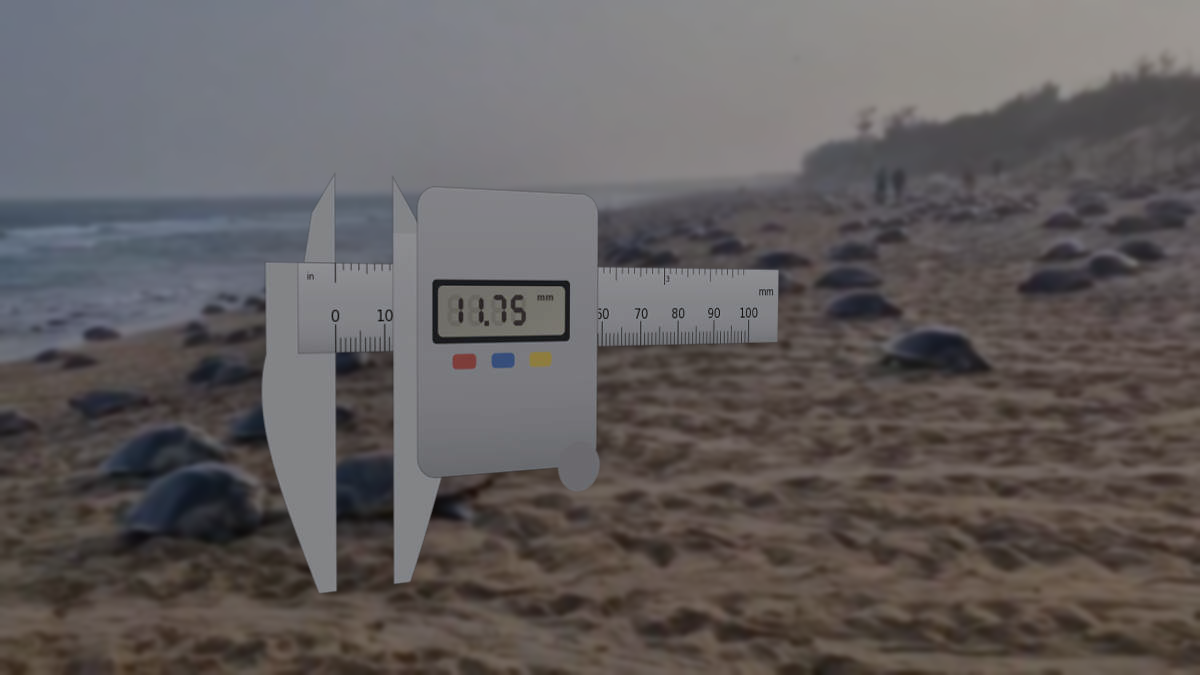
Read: 11.75 mm
